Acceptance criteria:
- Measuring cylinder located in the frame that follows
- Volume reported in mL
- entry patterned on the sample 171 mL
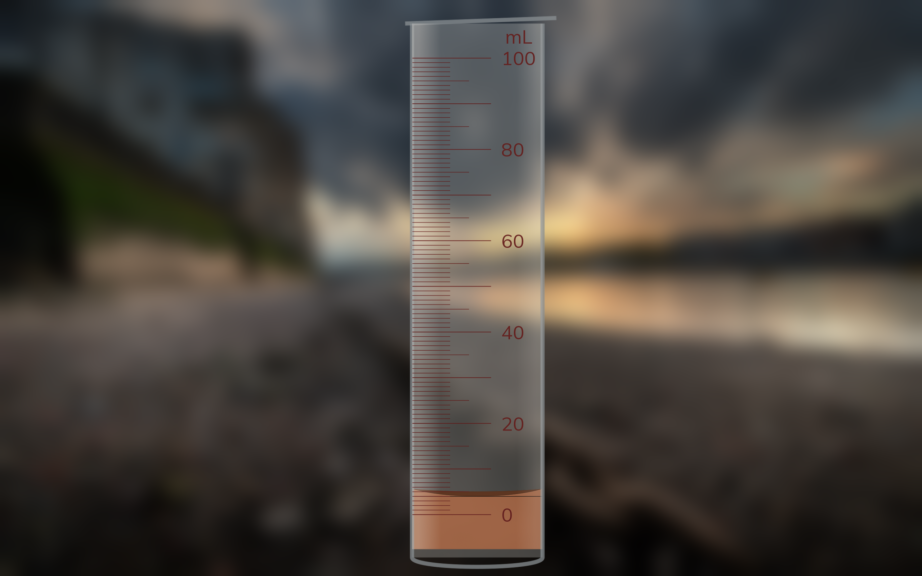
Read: 4 mL
